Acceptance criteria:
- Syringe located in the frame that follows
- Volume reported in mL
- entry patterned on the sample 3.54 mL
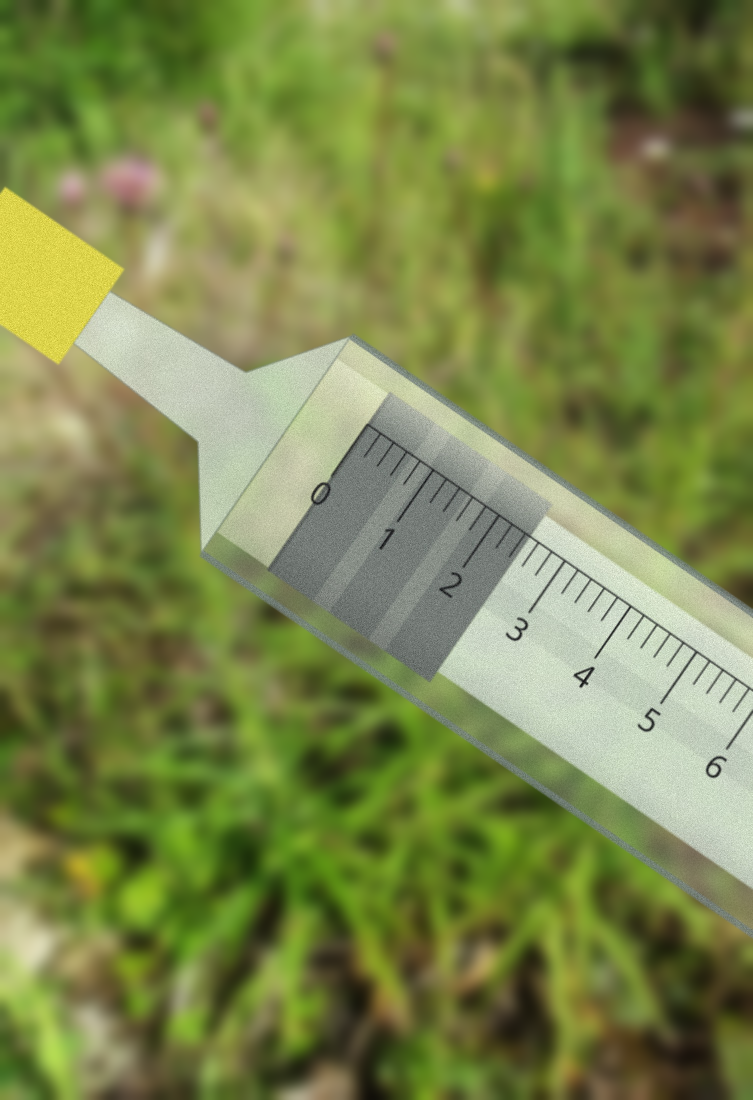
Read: 0 mL
